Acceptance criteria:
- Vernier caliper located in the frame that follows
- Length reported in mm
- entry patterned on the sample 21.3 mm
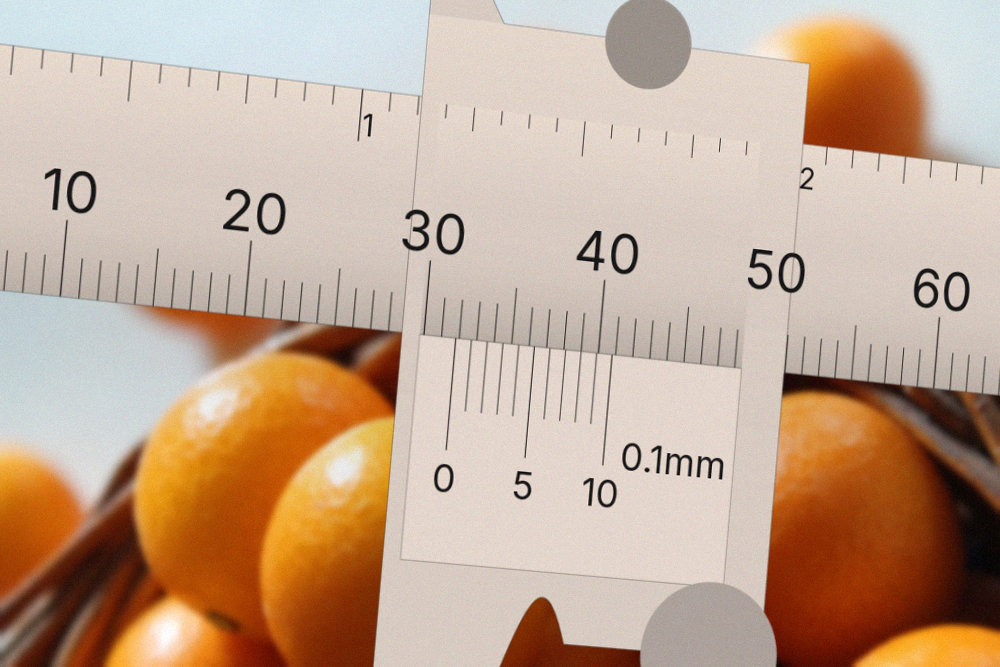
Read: 31.8 mm
